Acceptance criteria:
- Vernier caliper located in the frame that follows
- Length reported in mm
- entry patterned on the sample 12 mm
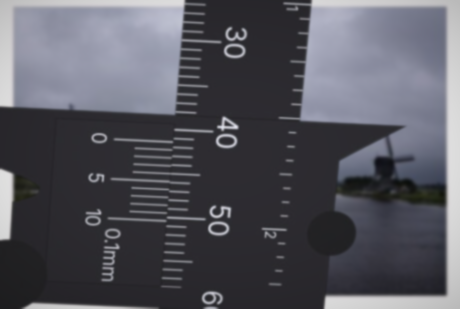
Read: 41.4 mm
